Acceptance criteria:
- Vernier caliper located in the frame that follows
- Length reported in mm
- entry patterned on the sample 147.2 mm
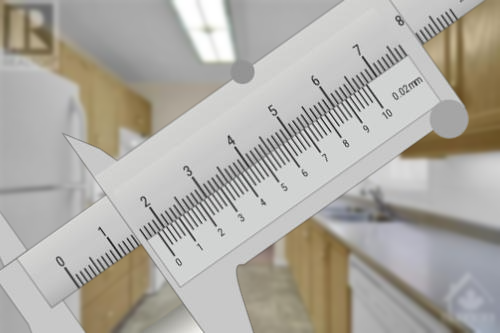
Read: 18.5 mm
